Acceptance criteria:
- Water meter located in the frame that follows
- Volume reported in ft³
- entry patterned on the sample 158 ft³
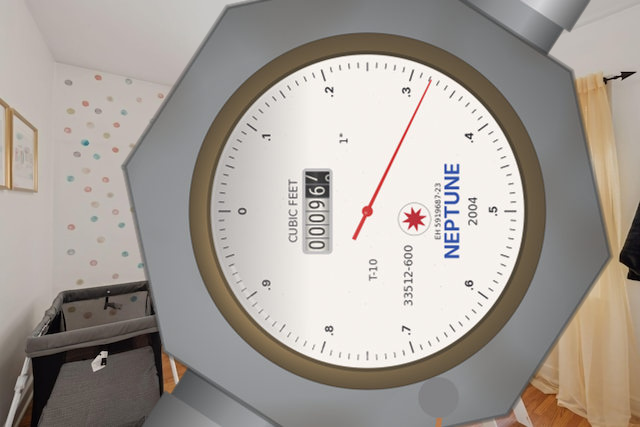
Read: 967.32 ft³
